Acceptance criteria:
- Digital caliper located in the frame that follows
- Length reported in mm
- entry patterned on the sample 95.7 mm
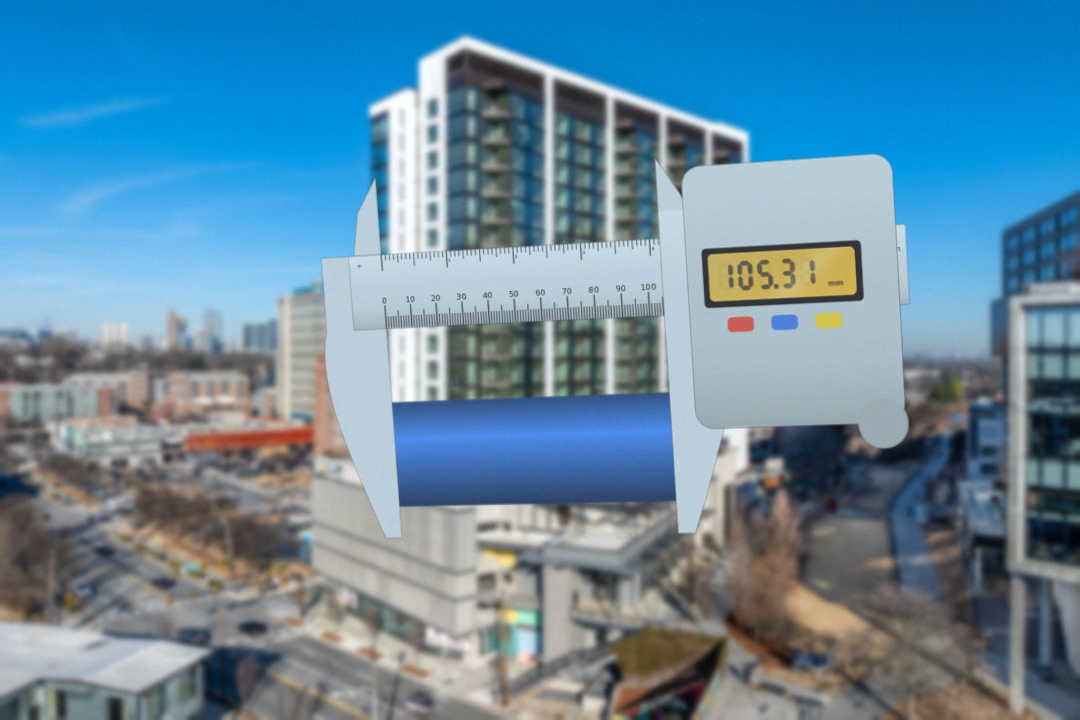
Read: 105.31 mm
